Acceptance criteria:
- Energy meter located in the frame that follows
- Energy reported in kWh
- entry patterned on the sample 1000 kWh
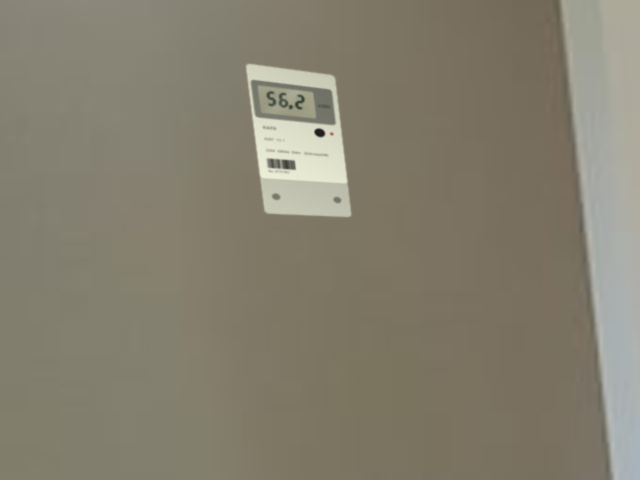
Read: 56.2 kWh
